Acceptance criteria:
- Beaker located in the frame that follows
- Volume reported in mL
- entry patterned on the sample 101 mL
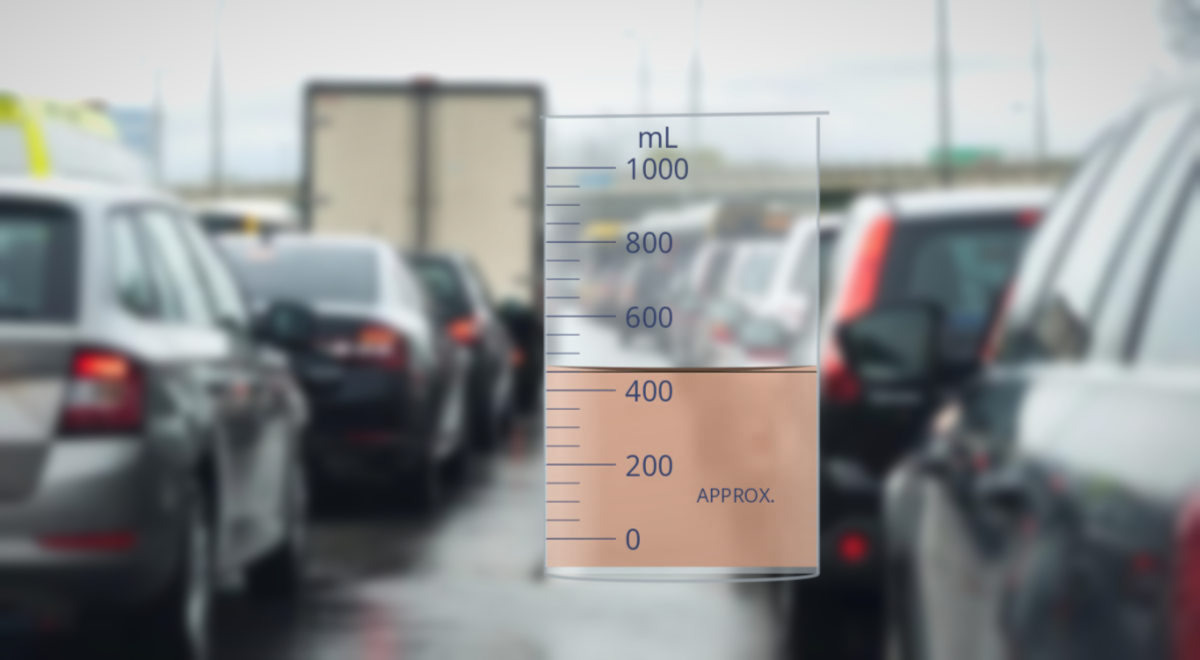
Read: 450 mL
